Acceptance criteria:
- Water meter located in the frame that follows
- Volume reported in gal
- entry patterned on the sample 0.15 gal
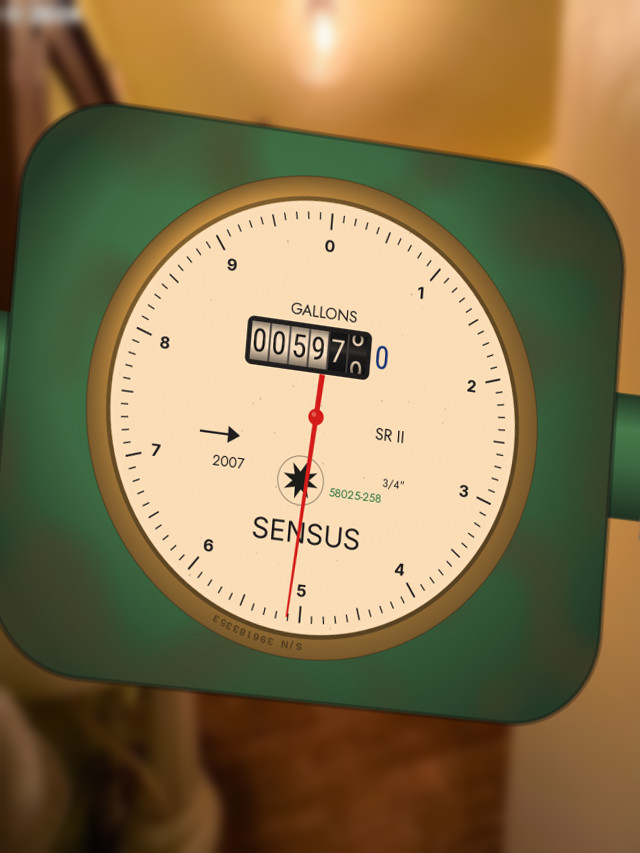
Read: 59785.1 gal
